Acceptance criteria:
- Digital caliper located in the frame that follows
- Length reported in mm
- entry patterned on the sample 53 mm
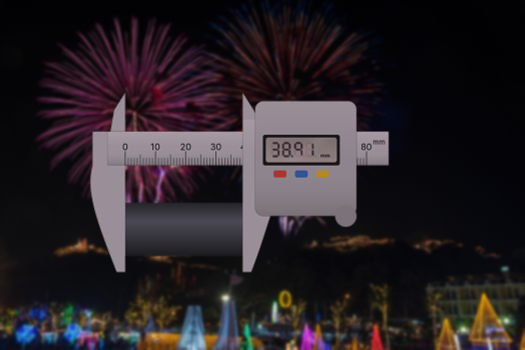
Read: 38.91 mm
